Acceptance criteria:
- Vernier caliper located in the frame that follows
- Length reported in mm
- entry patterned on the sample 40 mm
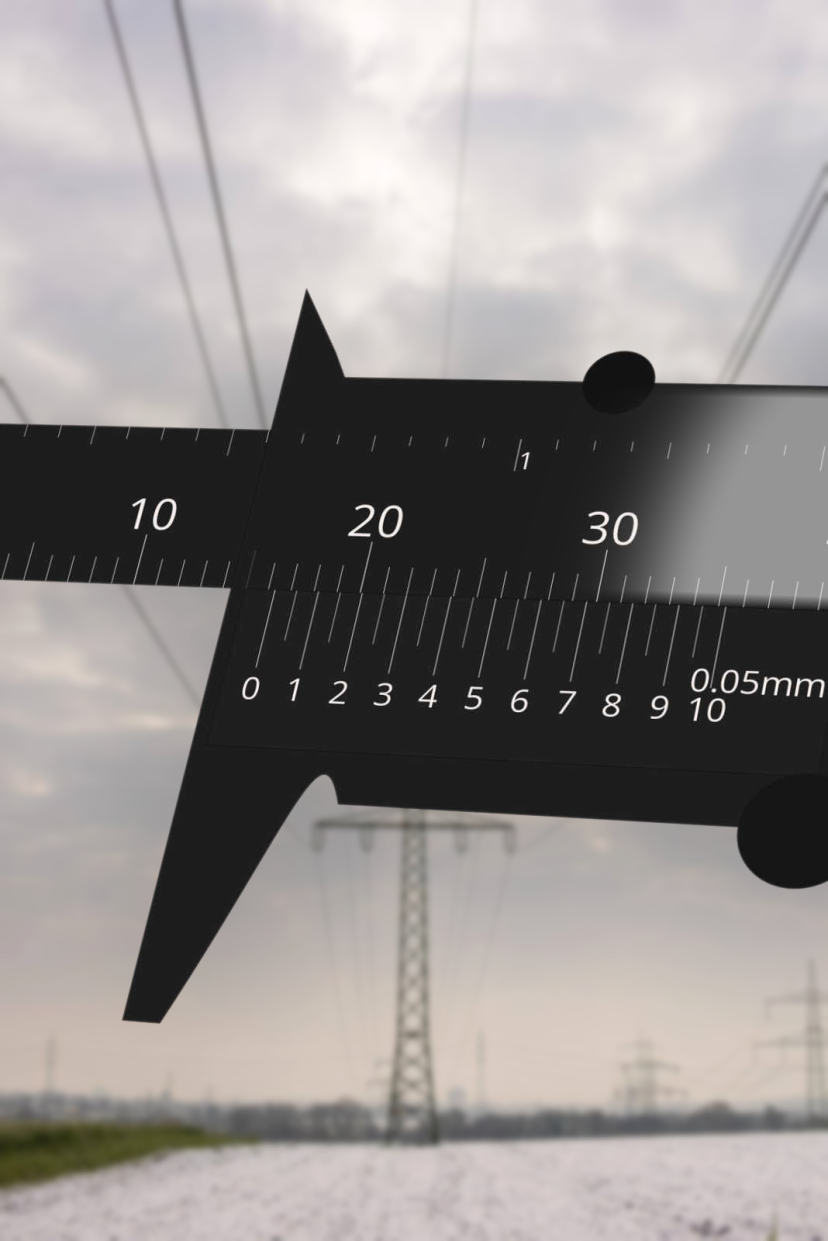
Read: 16.30 mm
